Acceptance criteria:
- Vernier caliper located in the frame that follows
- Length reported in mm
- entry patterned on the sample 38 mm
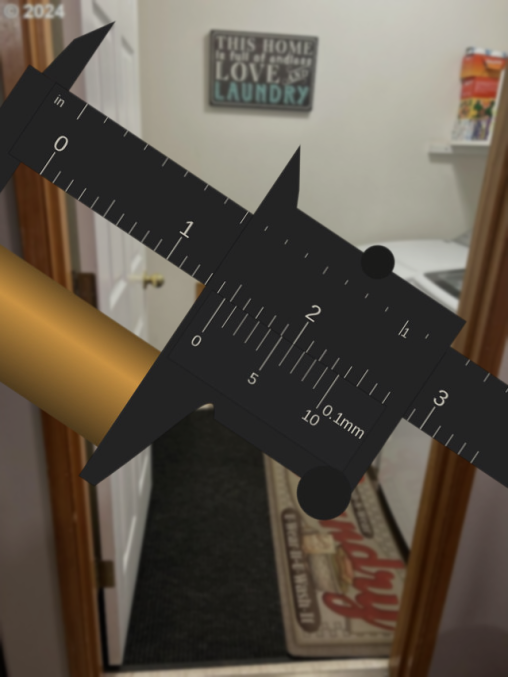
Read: 14.6 mm
